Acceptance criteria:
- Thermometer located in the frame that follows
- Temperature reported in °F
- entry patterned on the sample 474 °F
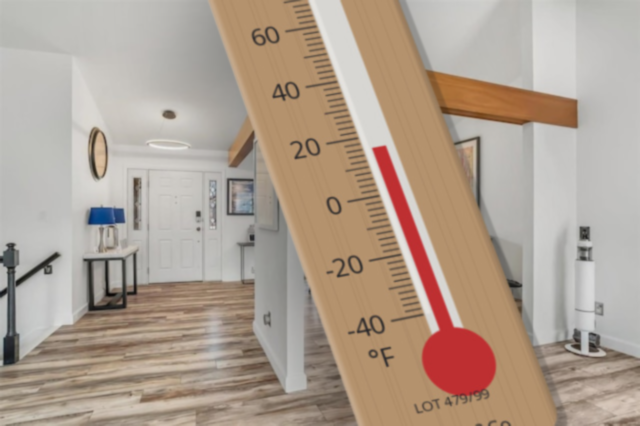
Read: 16 °F
